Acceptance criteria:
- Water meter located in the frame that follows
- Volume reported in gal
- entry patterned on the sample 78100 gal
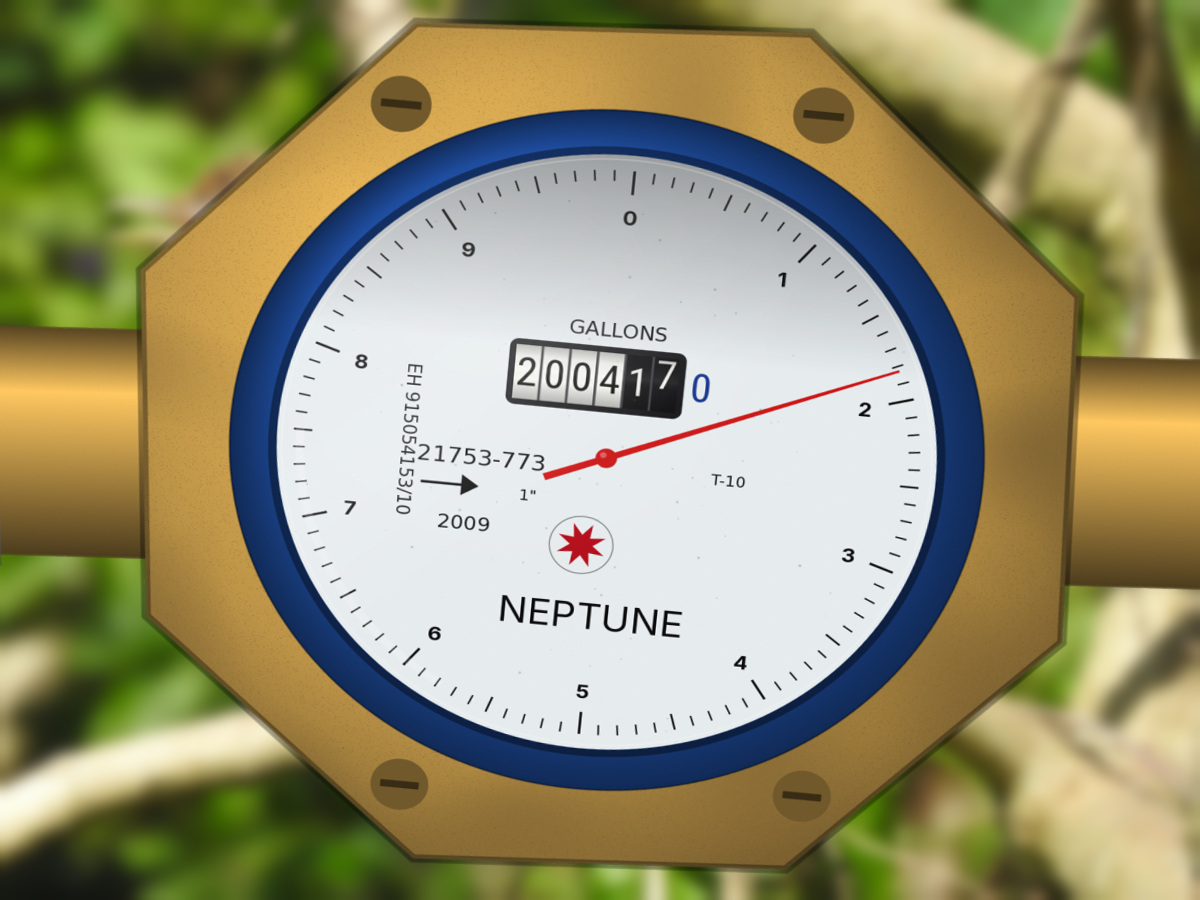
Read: 2004171.8 gal
